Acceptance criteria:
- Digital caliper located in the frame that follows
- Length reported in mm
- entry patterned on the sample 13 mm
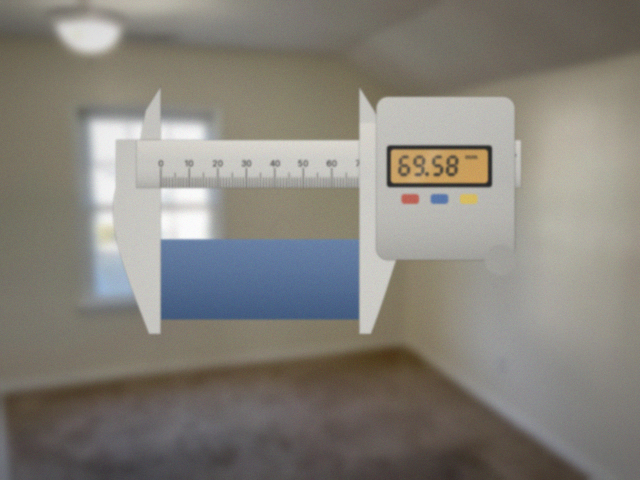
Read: 69.58 mm
